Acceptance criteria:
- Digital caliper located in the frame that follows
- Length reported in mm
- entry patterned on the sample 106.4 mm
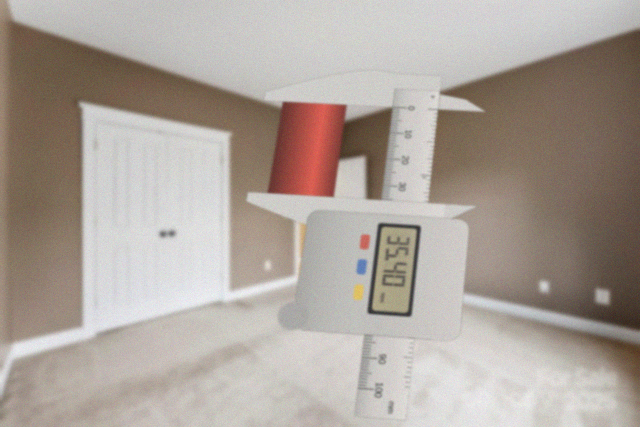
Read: 35.40 mm
